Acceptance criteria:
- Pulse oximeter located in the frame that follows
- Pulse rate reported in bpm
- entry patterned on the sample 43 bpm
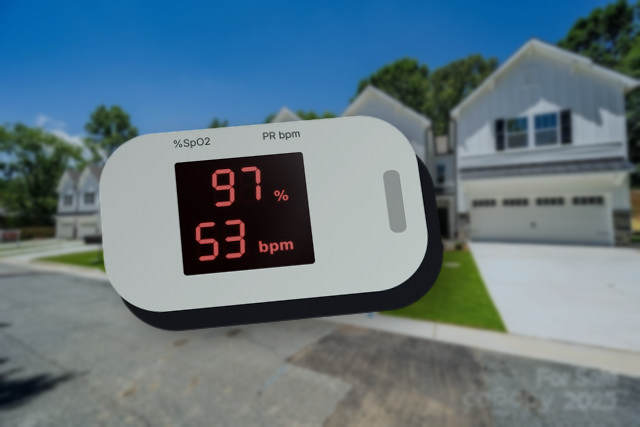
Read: 53 bpm
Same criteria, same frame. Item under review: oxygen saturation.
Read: 97 %
